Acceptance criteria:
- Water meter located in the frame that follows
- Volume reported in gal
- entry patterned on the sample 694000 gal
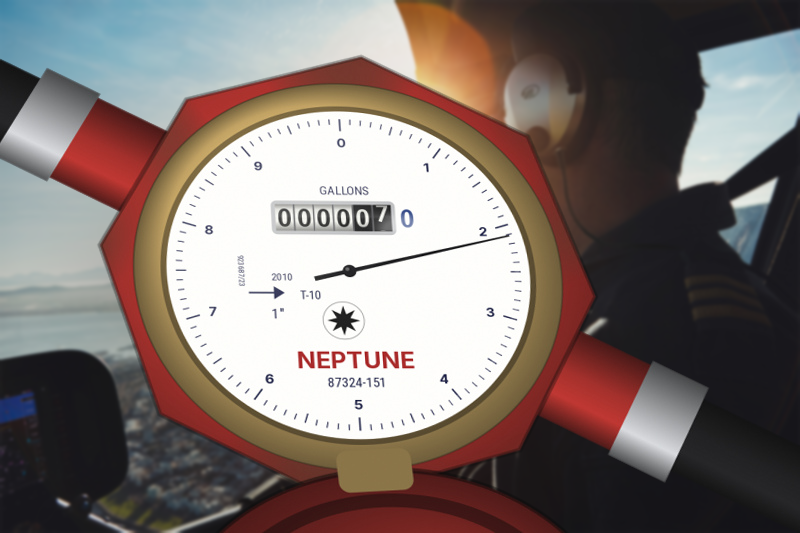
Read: 72.1 gal
